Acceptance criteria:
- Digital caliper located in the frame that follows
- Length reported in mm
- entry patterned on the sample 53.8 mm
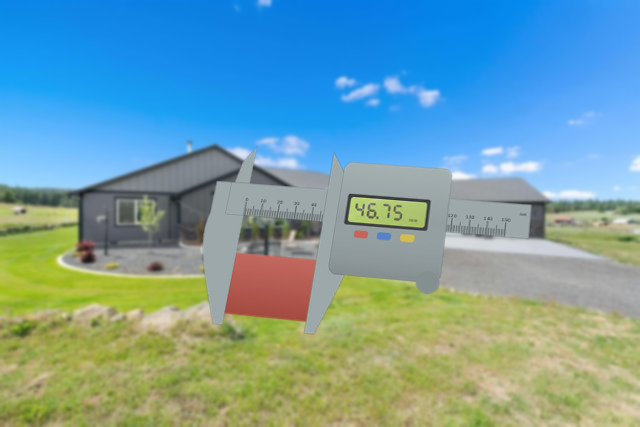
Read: 46.75 mm
